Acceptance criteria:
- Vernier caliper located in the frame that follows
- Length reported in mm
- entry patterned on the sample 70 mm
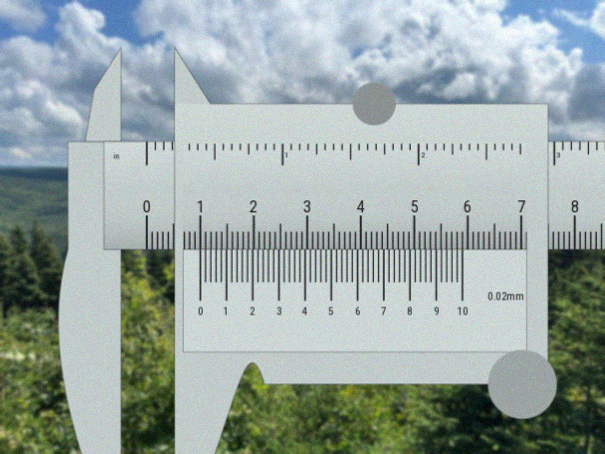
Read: 10.0 mm
